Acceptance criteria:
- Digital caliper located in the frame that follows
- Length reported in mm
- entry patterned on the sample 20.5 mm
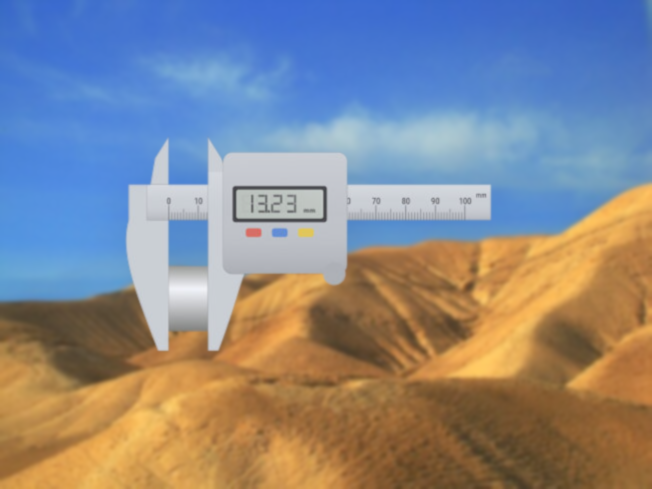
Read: 13.23 mm
